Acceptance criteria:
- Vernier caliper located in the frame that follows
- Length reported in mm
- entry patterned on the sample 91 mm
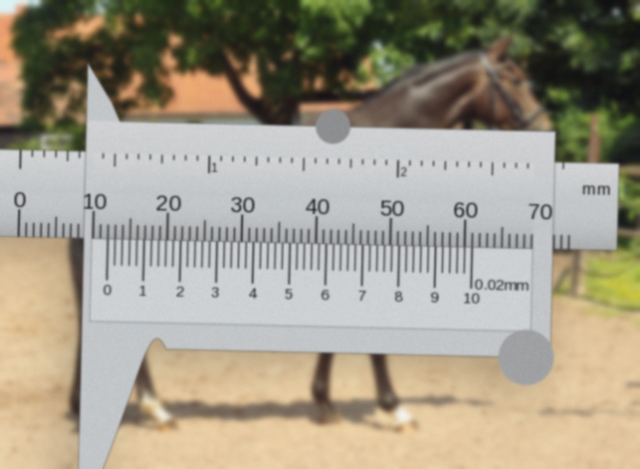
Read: 12.0 mm
